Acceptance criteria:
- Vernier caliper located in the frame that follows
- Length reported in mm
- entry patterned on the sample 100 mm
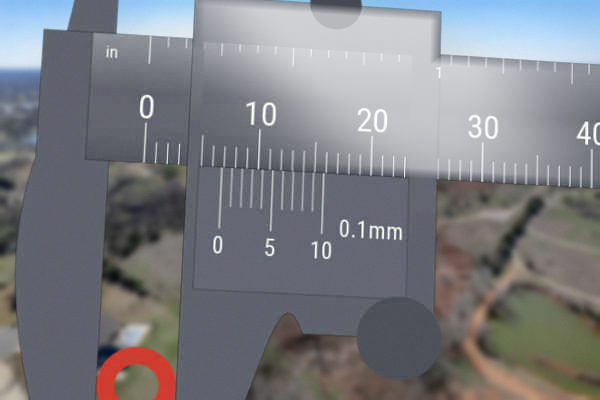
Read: 6.8 mm
